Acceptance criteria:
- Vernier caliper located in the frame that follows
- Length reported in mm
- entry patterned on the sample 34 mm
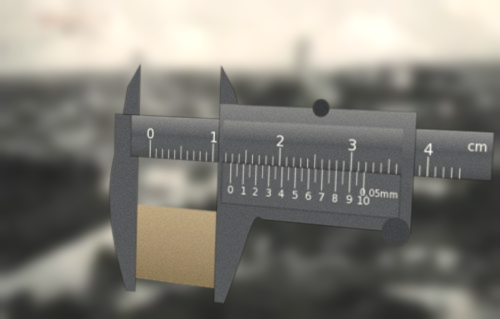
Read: 12.8 mm
